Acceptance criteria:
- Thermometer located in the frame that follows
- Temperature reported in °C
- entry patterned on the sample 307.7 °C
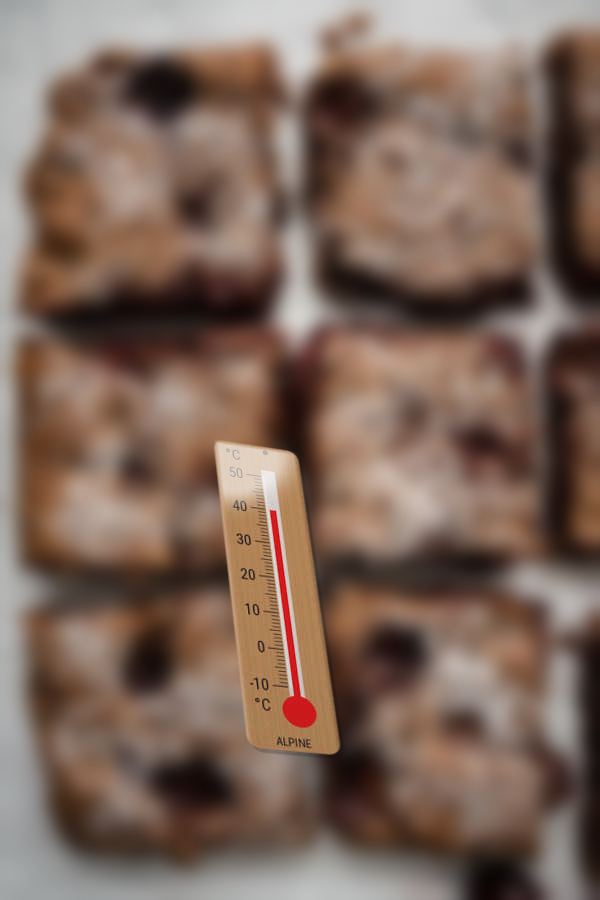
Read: 40 °C
